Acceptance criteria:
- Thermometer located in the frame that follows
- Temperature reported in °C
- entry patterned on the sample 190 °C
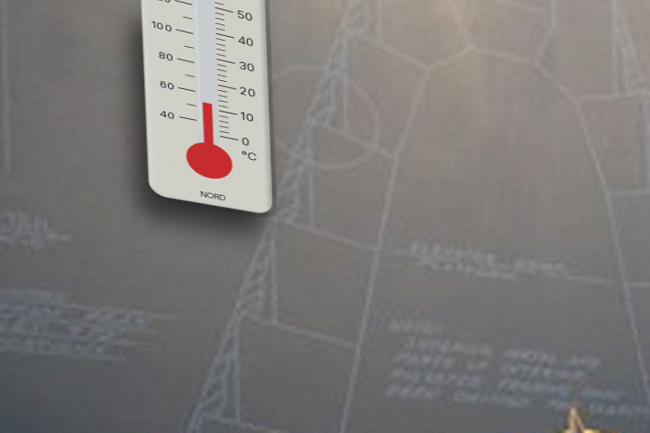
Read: 12 °C
